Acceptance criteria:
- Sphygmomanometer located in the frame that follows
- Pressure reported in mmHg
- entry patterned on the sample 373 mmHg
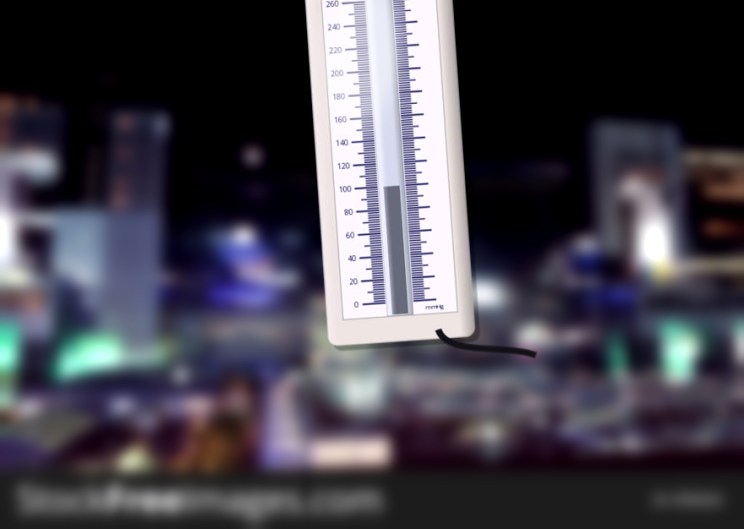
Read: 100 mmHg
